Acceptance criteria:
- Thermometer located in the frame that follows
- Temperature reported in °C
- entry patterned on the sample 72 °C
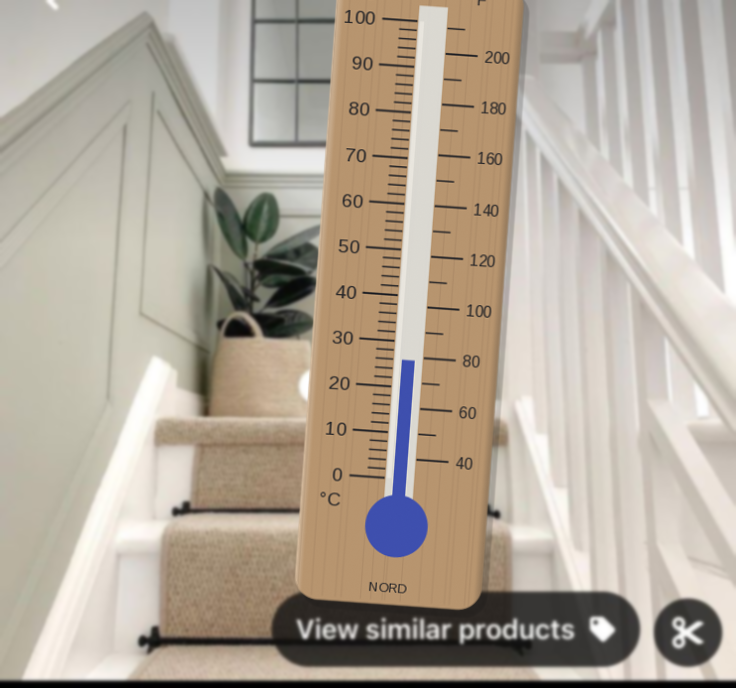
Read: 26 °C
